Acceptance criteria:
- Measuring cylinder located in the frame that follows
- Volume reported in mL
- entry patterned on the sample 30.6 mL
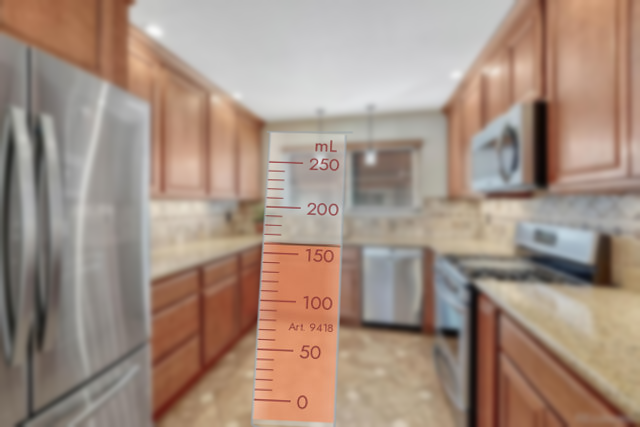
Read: 160 mL
